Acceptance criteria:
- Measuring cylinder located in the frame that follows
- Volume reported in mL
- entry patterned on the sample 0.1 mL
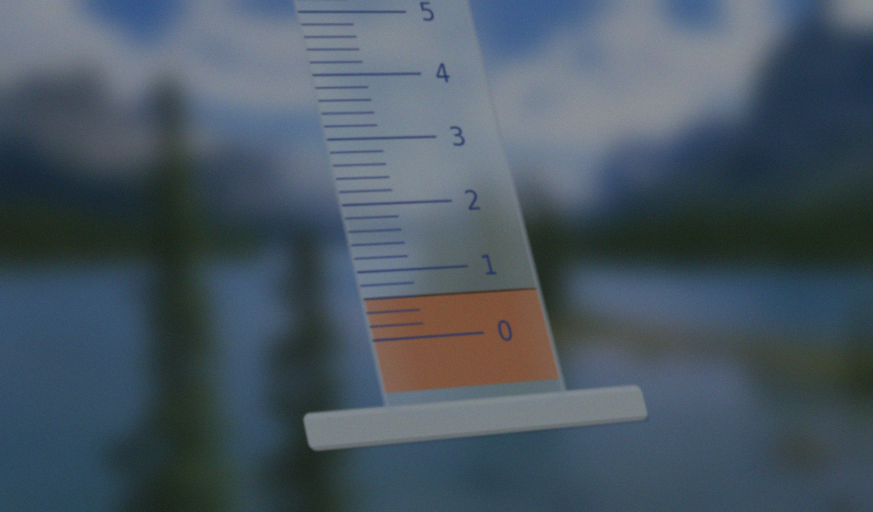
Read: 0.6 mL
